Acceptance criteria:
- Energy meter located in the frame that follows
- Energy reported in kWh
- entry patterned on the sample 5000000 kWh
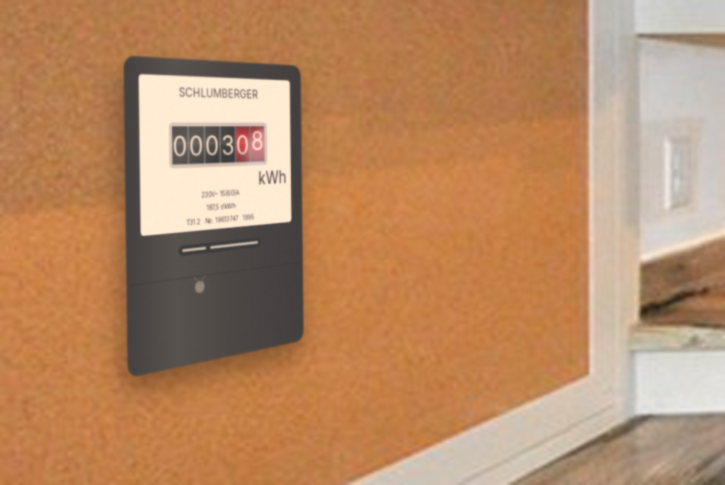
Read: 3.08 kWh
